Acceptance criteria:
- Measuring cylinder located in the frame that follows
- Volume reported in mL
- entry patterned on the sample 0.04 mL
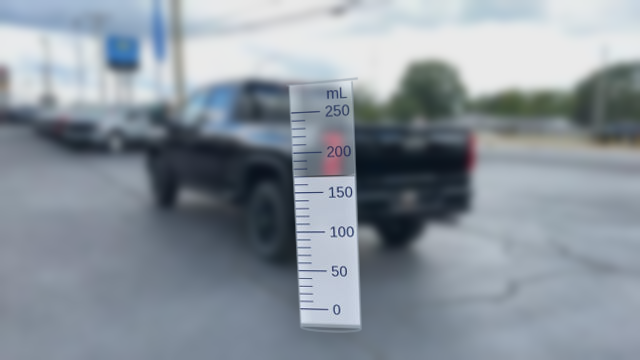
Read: 170 mL
